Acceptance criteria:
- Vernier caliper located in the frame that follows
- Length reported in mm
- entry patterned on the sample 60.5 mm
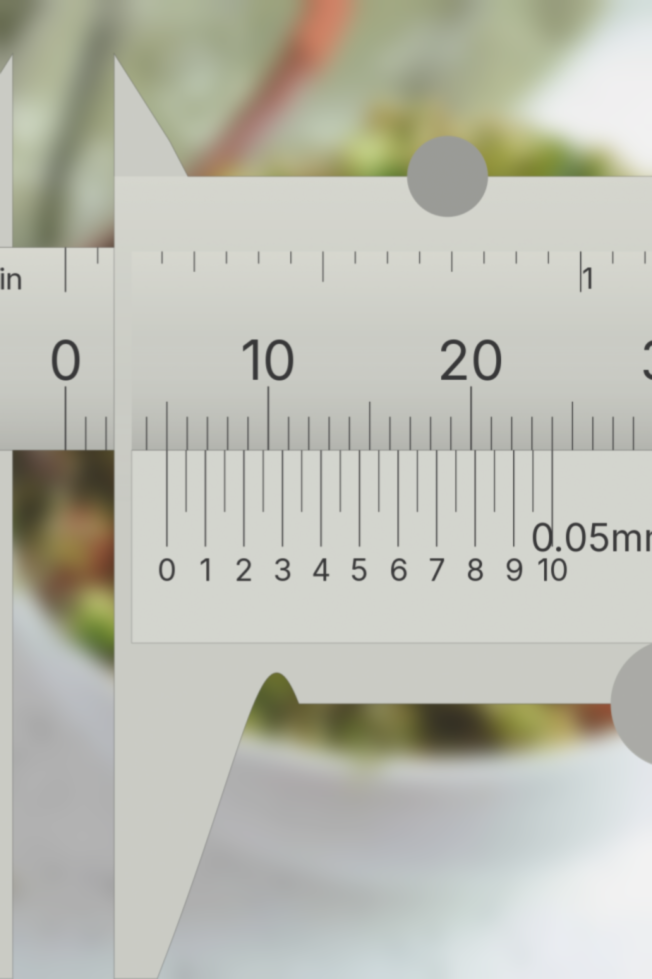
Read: 5.0 mm
